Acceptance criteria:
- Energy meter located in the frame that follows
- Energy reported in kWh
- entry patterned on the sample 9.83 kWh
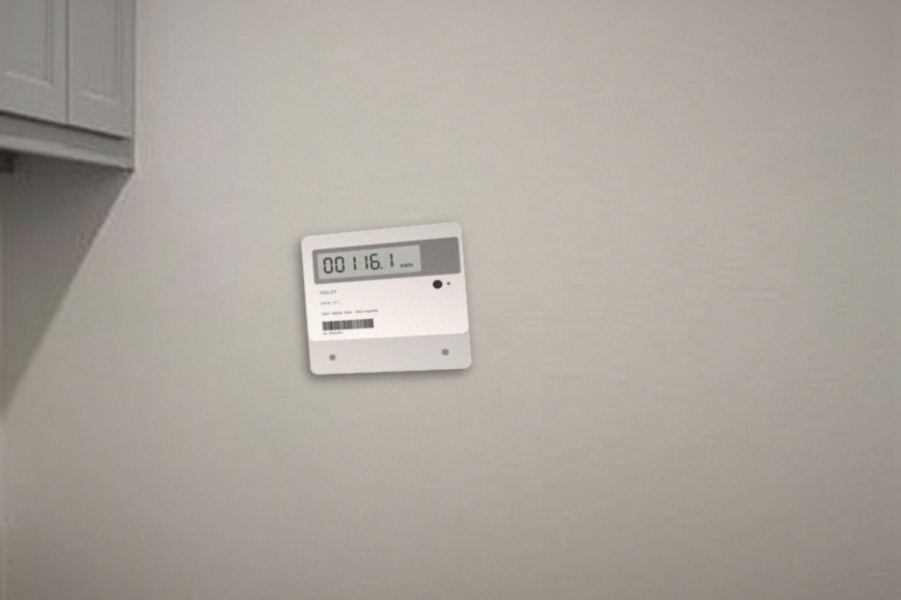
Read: 116.1 kWh
